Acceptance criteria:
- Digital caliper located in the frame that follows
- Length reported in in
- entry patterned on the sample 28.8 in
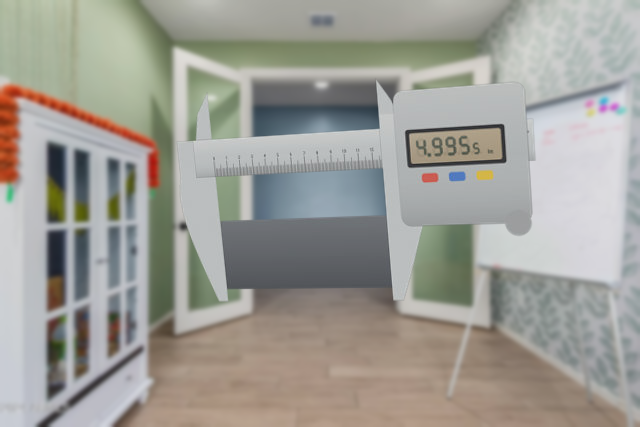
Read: 4.9955 in
